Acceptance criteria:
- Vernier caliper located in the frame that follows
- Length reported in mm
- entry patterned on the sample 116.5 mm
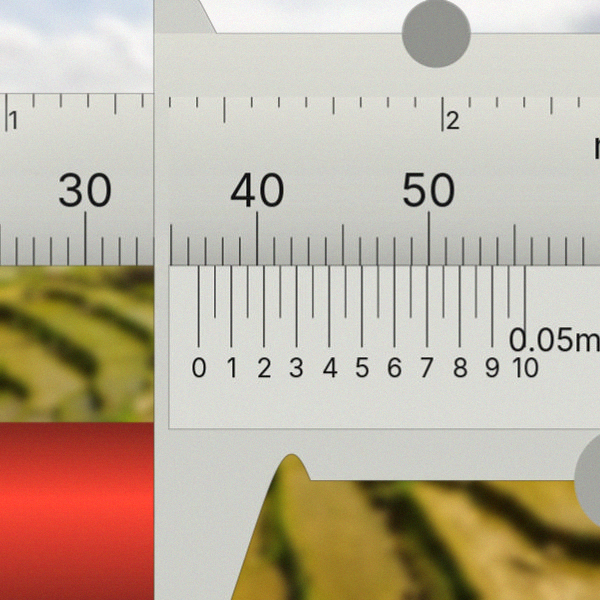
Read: 36.6 mm
